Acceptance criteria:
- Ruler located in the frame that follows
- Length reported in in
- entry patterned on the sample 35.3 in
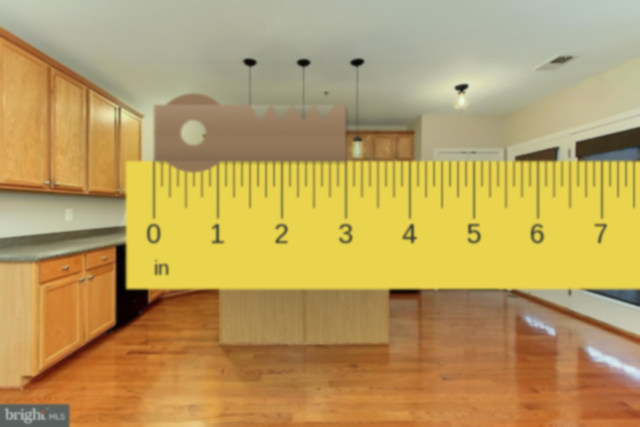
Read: 3 in
